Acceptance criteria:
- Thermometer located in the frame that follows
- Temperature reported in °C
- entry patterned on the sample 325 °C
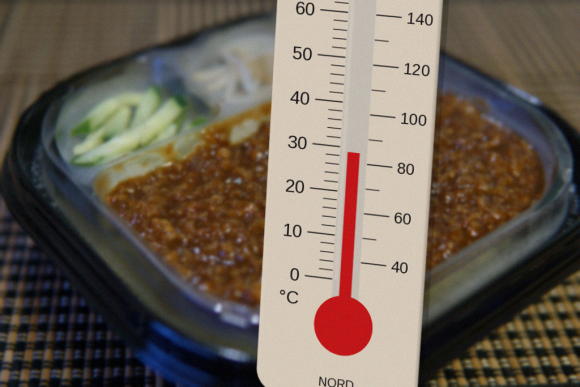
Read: 29 °C
